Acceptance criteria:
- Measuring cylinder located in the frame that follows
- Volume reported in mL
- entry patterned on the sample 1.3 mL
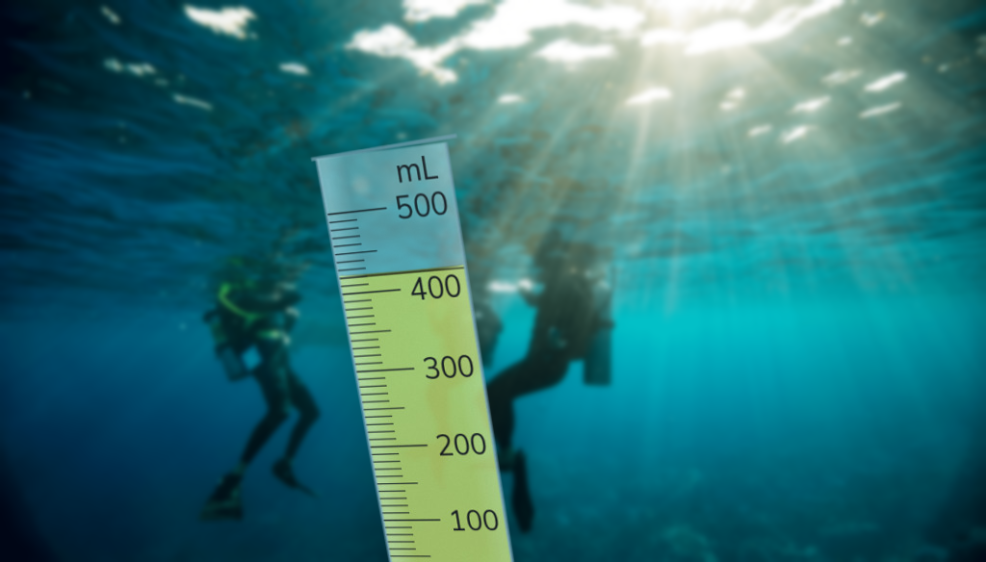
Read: 420 mL
